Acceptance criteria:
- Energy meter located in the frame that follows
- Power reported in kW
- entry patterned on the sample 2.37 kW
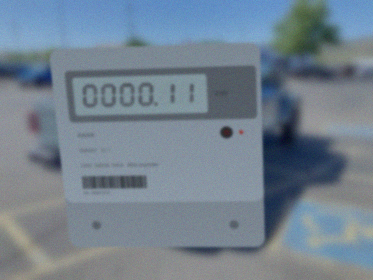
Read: 0.11 kW
